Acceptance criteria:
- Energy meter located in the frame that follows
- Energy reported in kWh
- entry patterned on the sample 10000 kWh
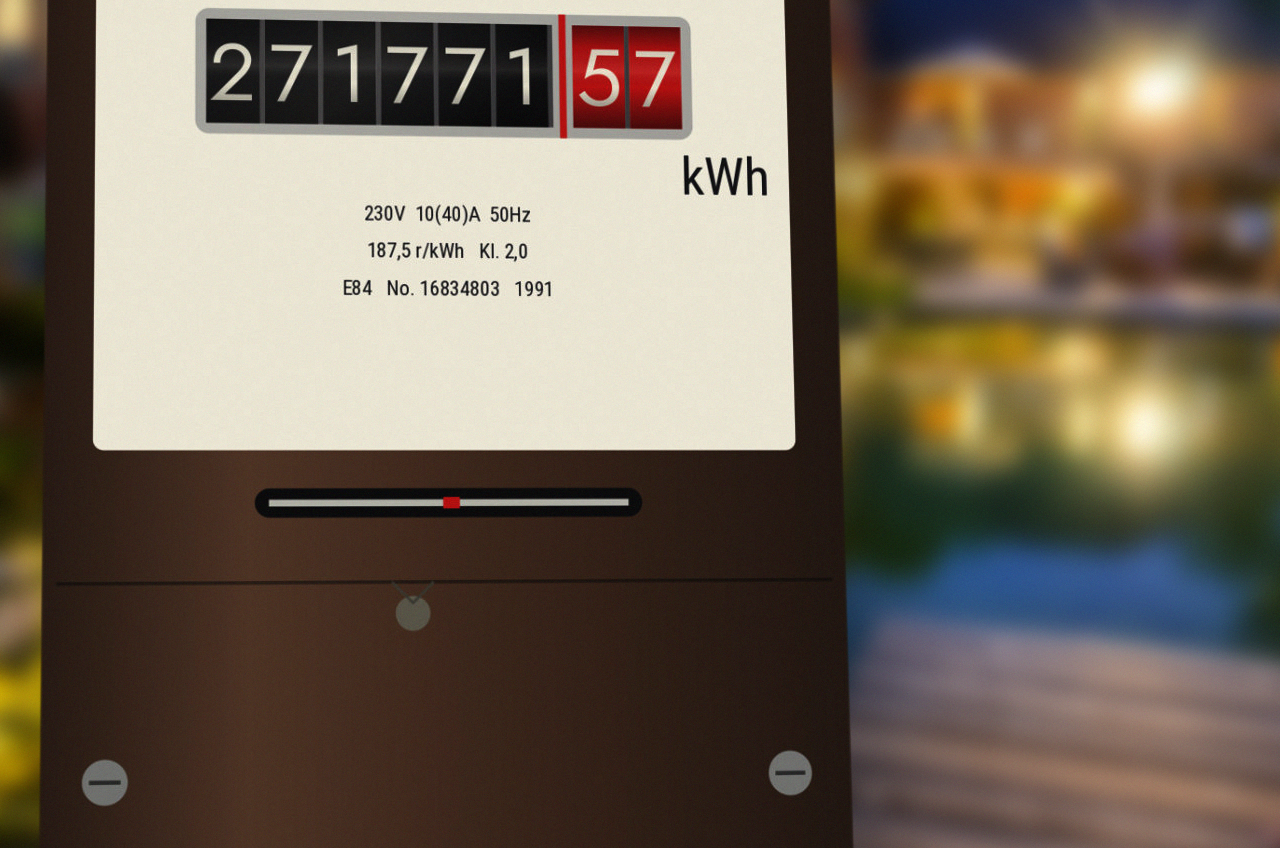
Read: 271771.57 kWh
